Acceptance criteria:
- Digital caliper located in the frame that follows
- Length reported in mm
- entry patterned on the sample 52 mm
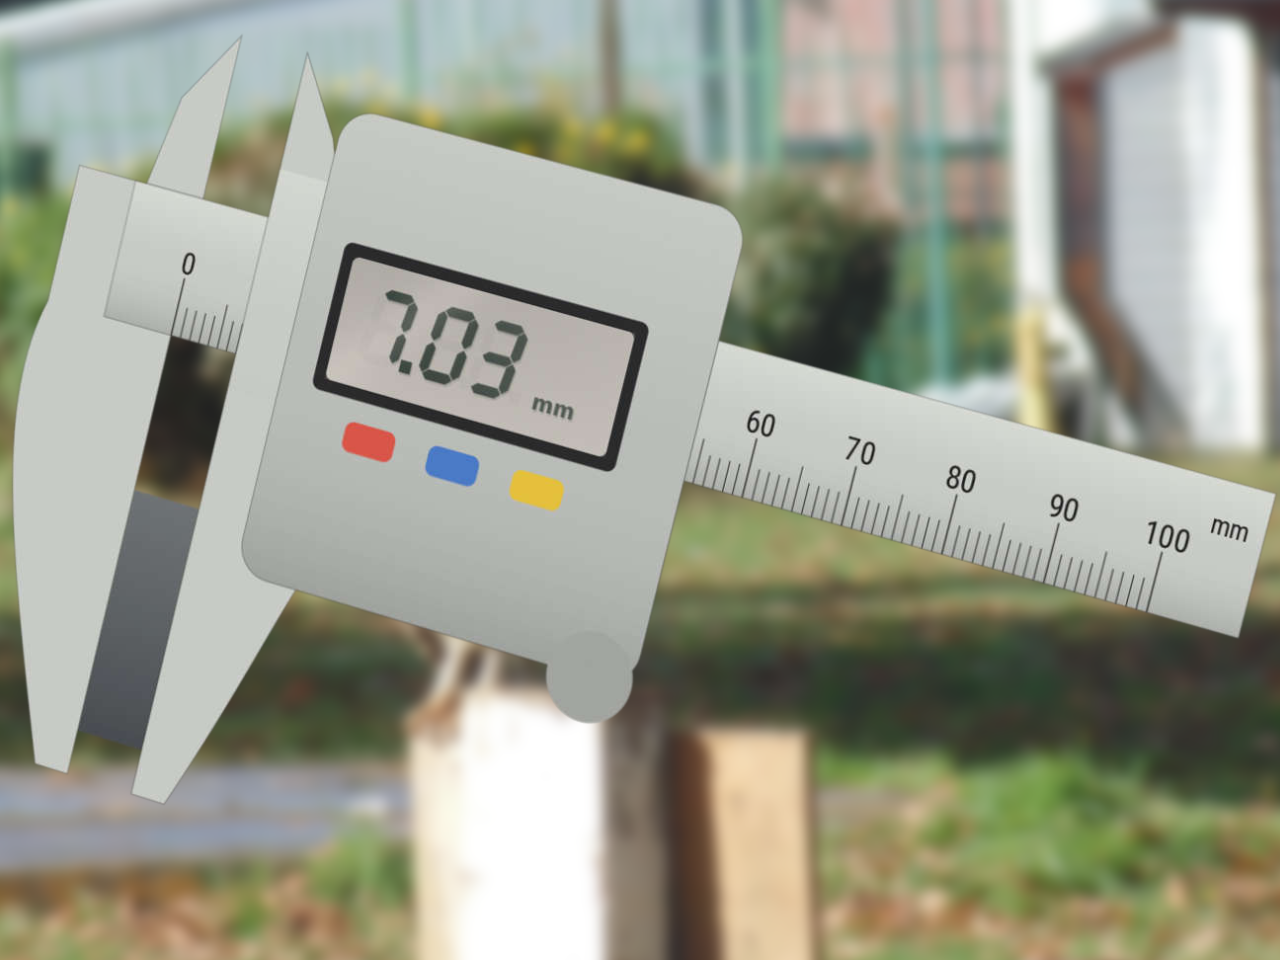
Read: 7.03 mm
